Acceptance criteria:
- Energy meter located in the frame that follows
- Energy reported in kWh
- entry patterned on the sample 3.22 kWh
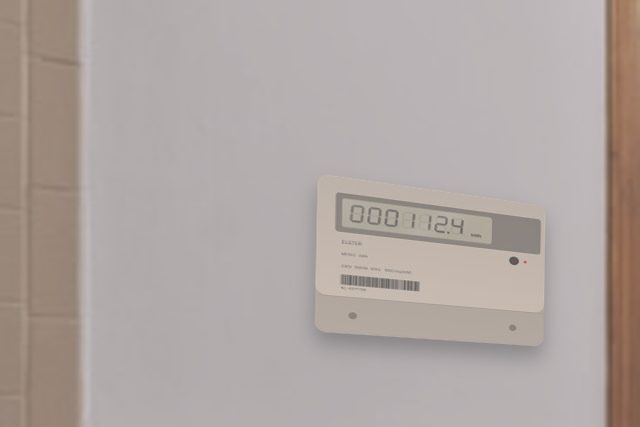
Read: 112.4 kWh
